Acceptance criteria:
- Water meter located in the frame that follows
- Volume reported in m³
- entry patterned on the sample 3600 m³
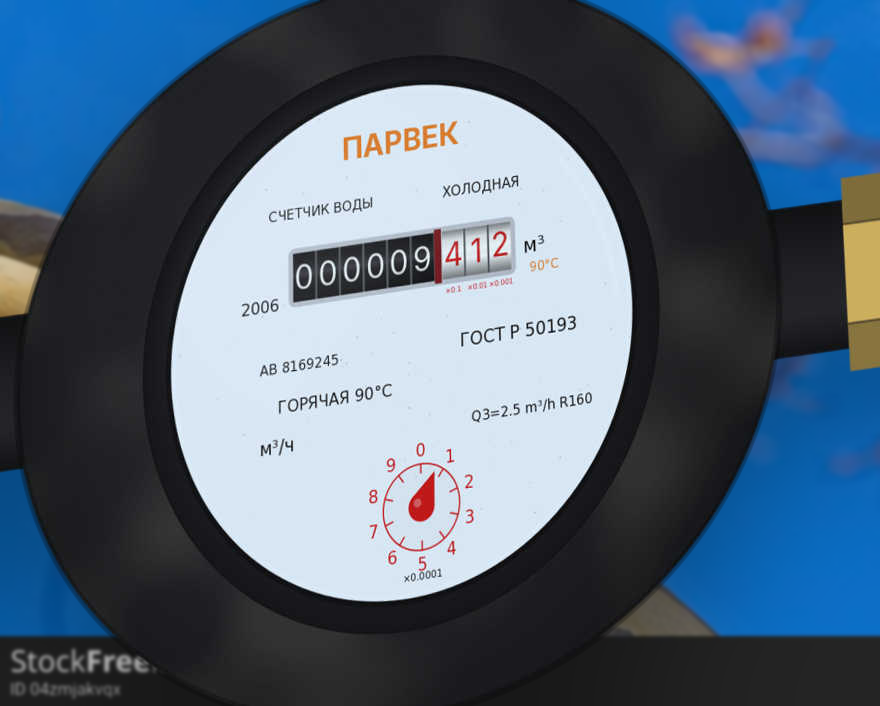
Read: 9.4120 m³
